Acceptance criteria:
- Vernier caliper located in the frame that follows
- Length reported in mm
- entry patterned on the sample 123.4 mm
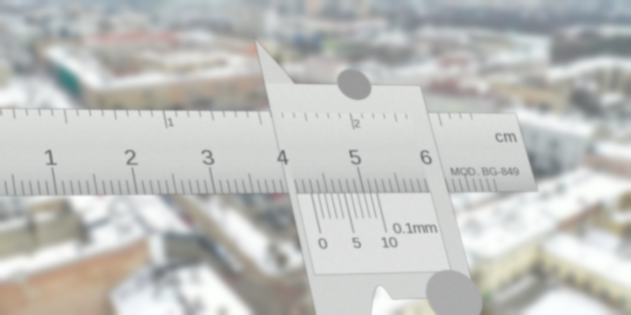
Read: 42.8 mm
